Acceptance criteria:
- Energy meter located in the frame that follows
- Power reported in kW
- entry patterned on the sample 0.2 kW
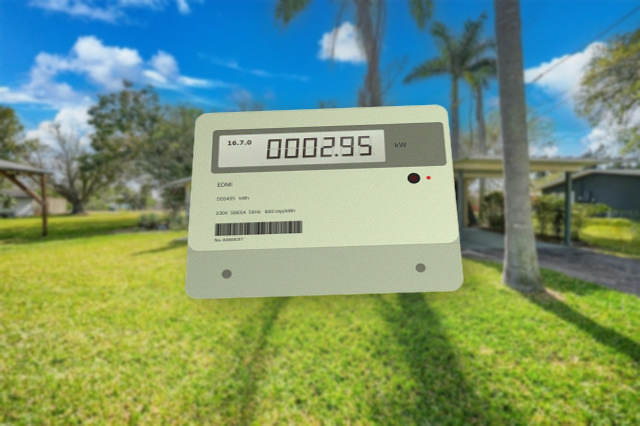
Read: 2.95 kW
